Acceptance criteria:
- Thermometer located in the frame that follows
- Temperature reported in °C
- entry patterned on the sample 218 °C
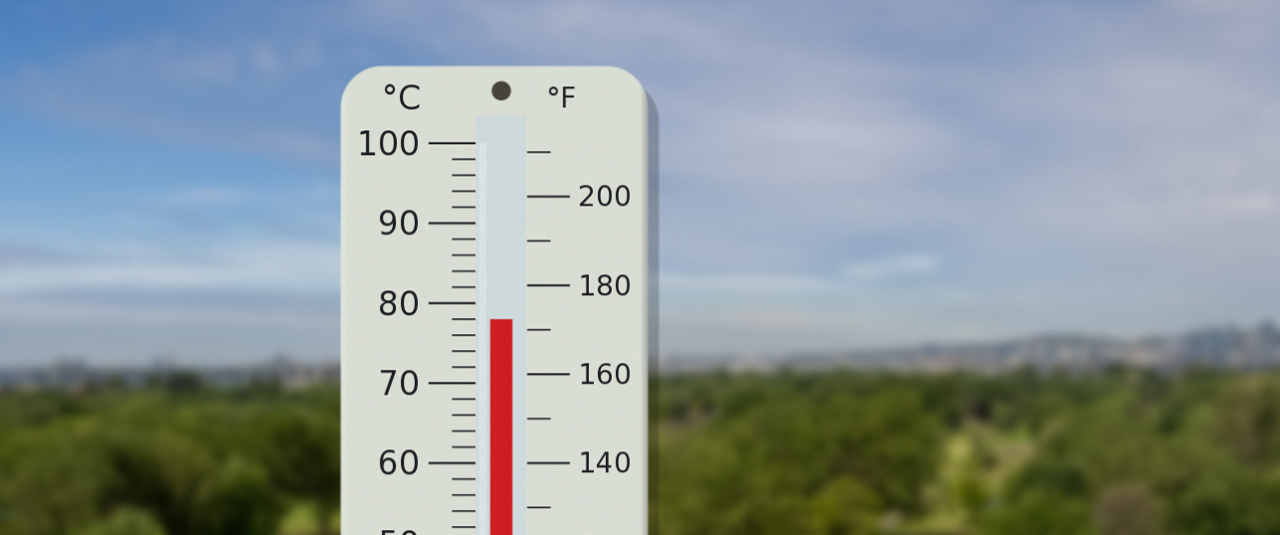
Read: 78 °C
